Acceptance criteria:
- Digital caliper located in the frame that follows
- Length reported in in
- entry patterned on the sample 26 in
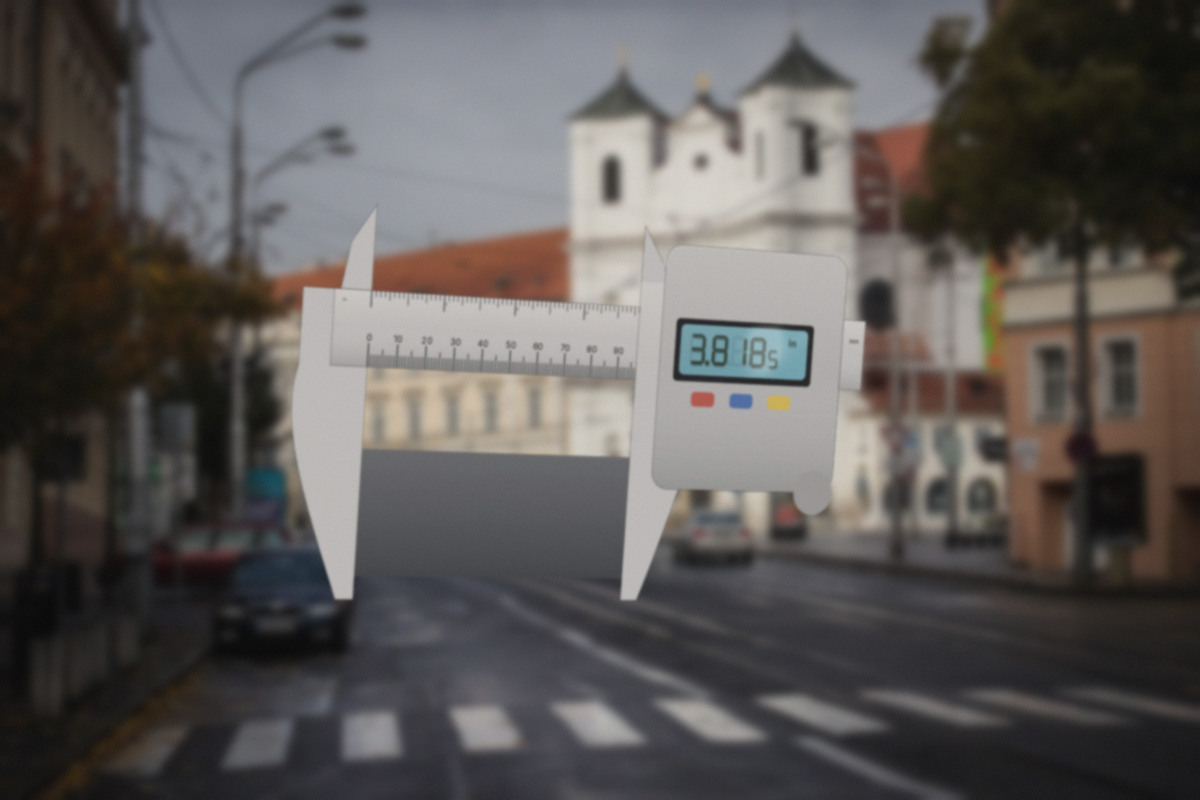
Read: 3.8185 in
